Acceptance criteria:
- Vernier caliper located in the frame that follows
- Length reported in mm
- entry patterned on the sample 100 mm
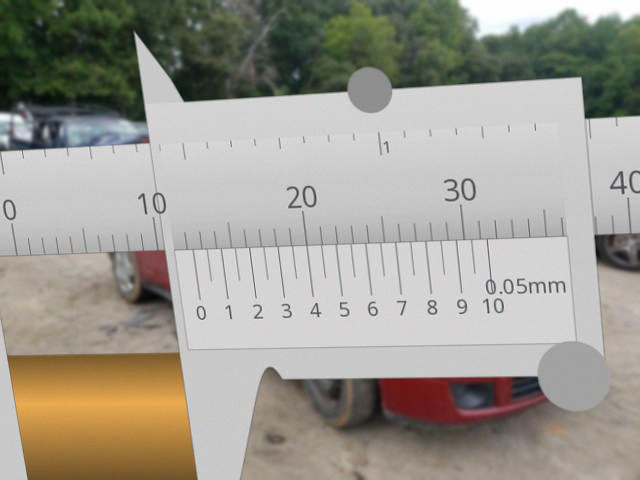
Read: 12.4 mm
